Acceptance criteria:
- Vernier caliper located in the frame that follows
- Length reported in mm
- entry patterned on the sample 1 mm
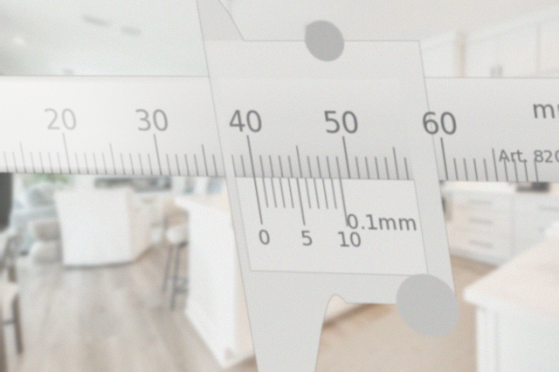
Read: 40.0 mm
